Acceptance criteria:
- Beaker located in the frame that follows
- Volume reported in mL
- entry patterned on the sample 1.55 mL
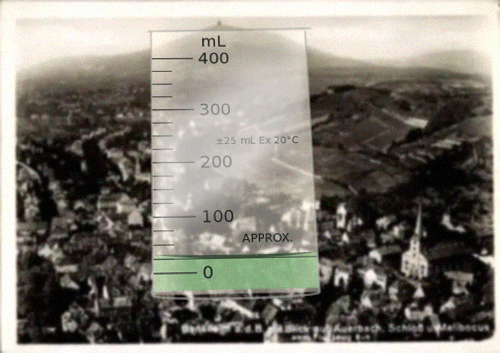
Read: 25 mL
